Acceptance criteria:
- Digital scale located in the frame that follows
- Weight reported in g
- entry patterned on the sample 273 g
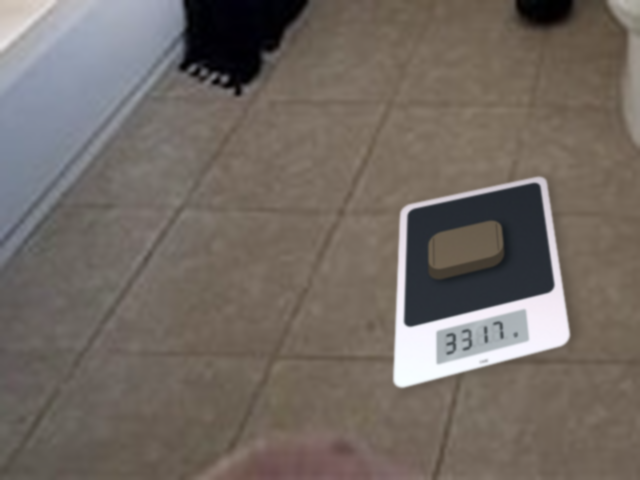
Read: 3317 g
